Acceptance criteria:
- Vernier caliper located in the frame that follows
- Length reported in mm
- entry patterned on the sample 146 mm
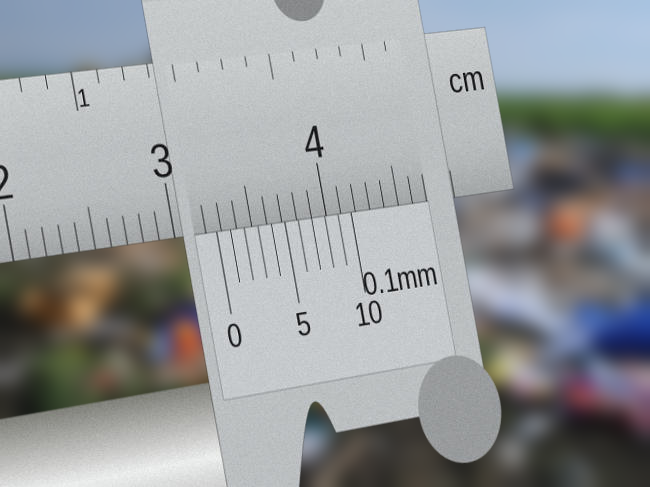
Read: 32.7 mm
